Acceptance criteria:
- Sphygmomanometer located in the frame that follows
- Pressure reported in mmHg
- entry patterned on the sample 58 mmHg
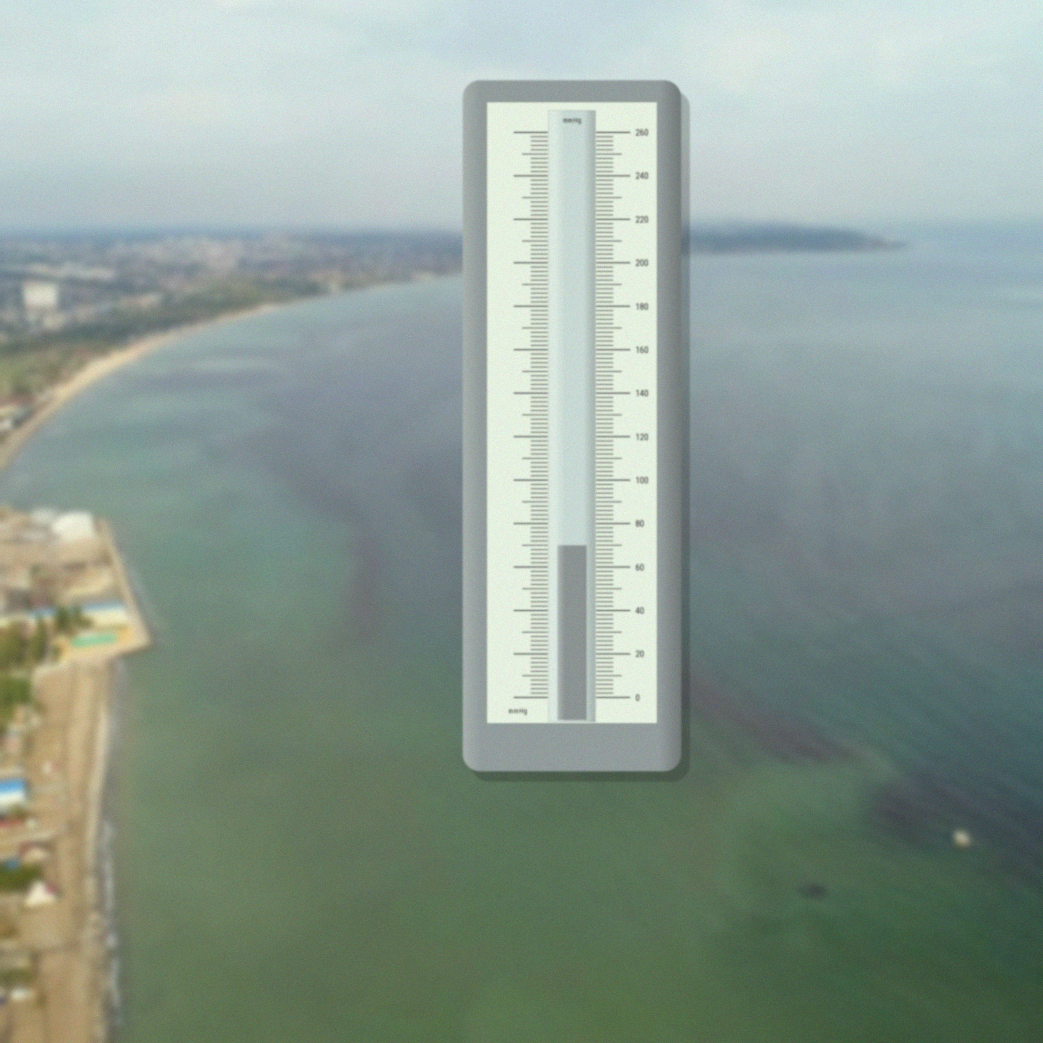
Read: 70 mmHg
